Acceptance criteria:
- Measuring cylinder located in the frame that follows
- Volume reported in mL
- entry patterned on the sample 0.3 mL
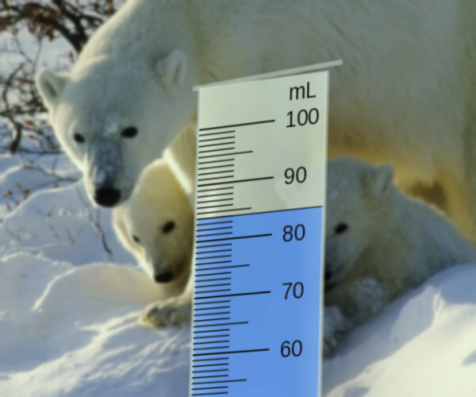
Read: 84 mL
